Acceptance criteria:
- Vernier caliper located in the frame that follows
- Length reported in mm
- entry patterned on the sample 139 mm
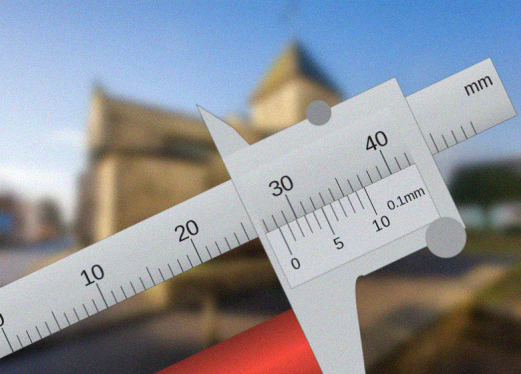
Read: 28.1 mm
